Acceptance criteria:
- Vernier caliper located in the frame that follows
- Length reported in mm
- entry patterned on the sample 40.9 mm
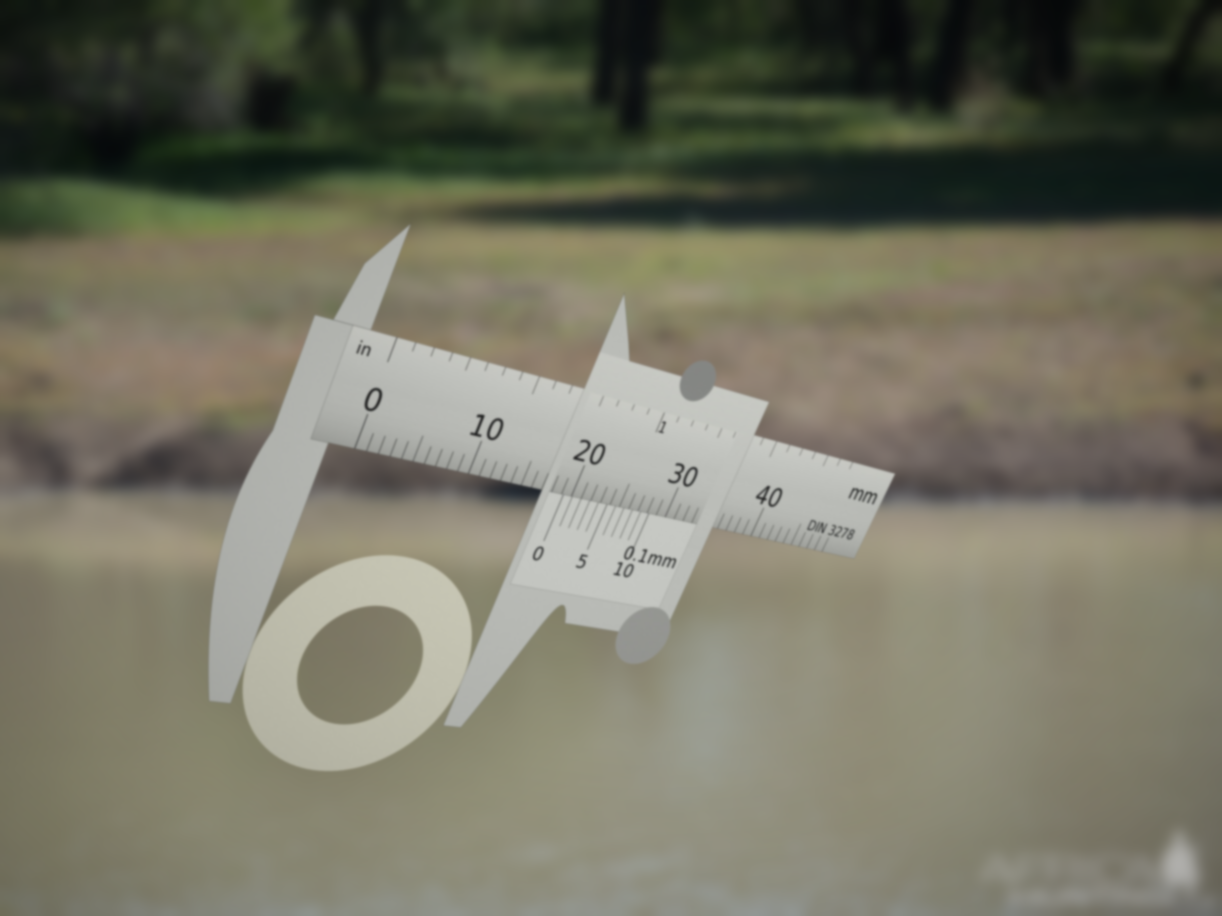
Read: 19.2 mm
